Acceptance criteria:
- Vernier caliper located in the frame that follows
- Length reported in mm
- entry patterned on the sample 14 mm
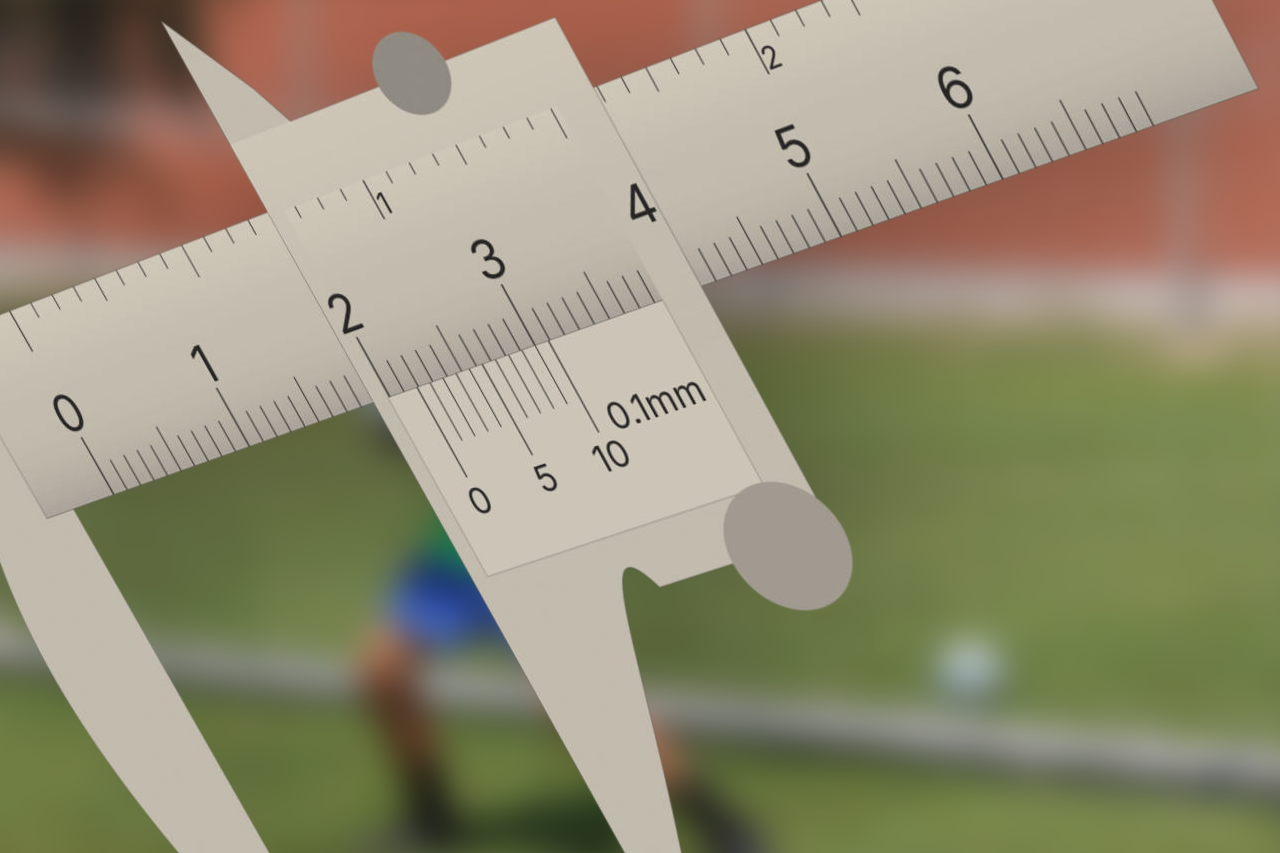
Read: 21.9 mm
